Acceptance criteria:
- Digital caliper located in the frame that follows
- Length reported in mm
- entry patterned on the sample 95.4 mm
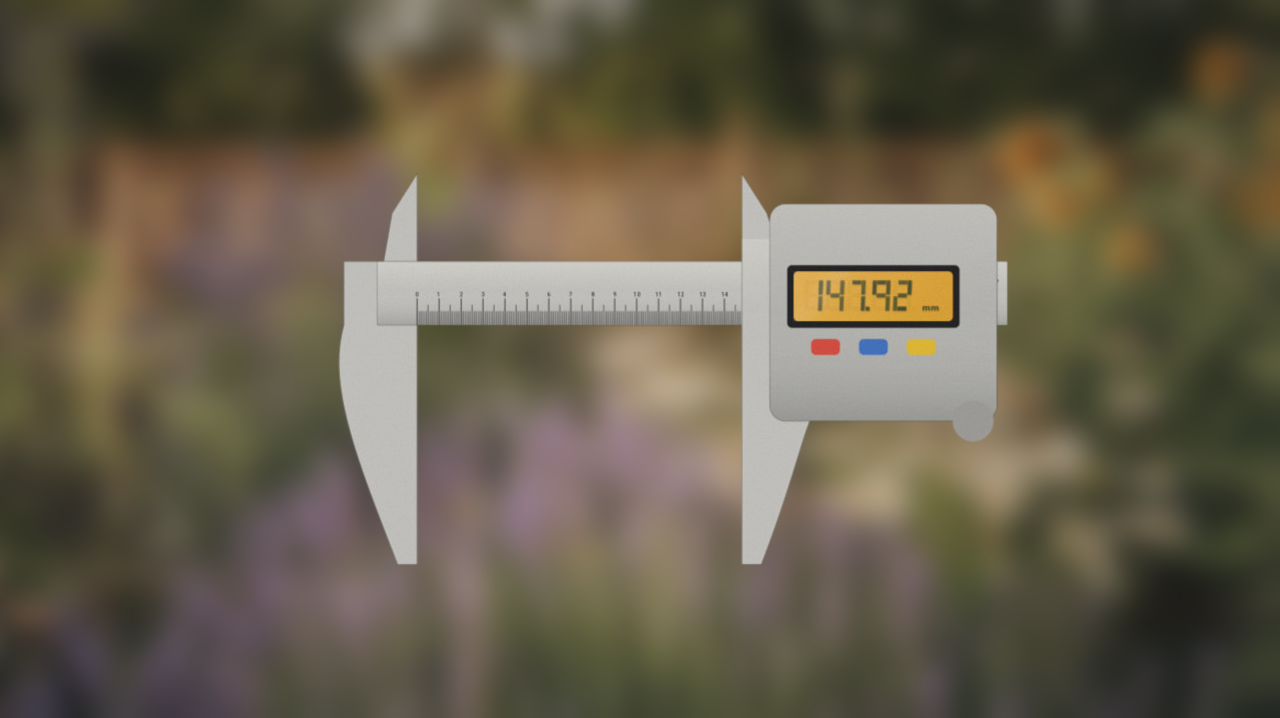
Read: 147.92 mm
